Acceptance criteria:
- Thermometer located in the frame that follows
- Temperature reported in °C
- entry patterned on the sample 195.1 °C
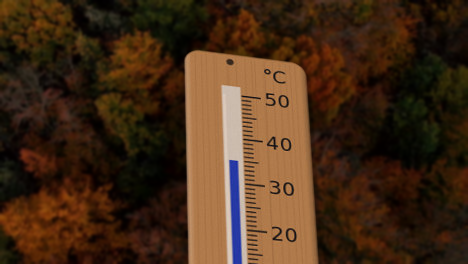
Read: 35 °C
